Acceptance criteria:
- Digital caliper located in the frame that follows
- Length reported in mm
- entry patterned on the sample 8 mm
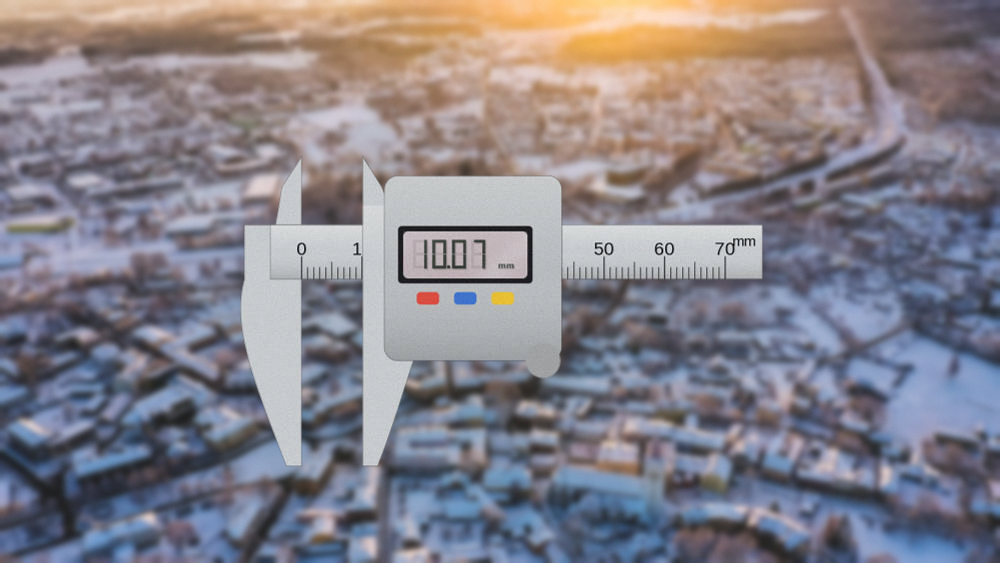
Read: 10.07 mm
